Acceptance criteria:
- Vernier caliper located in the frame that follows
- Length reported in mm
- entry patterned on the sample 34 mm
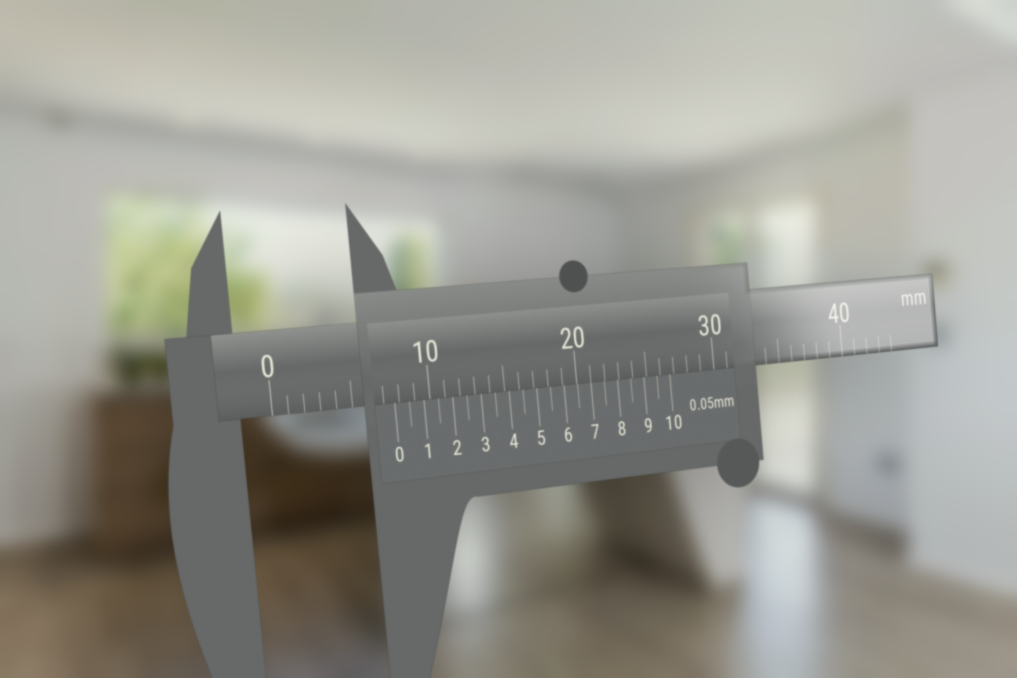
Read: 7.7 mm
